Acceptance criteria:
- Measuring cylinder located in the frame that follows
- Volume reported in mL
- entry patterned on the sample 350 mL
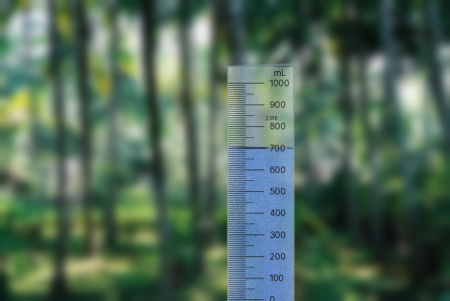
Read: 700 mL
